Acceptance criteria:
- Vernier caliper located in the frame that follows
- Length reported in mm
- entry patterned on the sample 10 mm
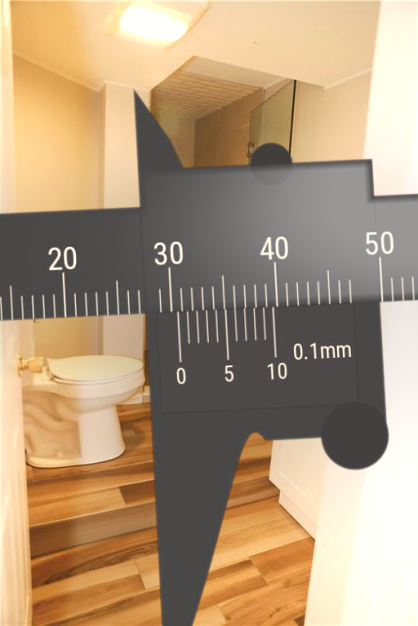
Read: 30.6 mm
